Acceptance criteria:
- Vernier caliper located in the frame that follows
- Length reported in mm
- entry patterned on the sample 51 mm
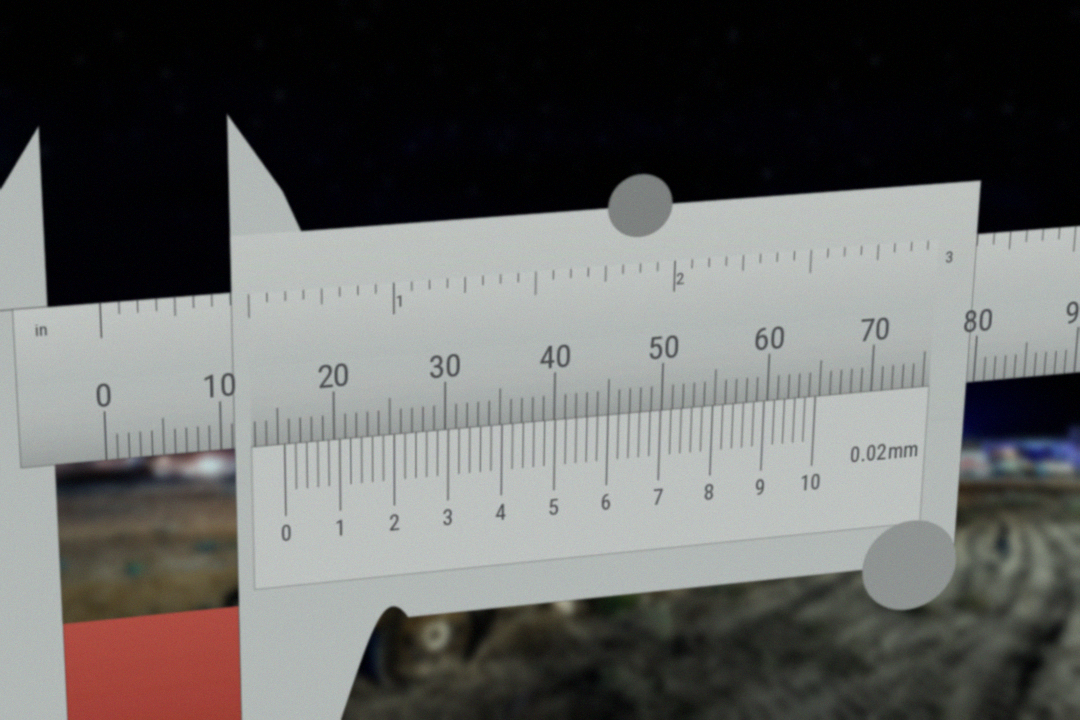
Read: 15.6 mm
